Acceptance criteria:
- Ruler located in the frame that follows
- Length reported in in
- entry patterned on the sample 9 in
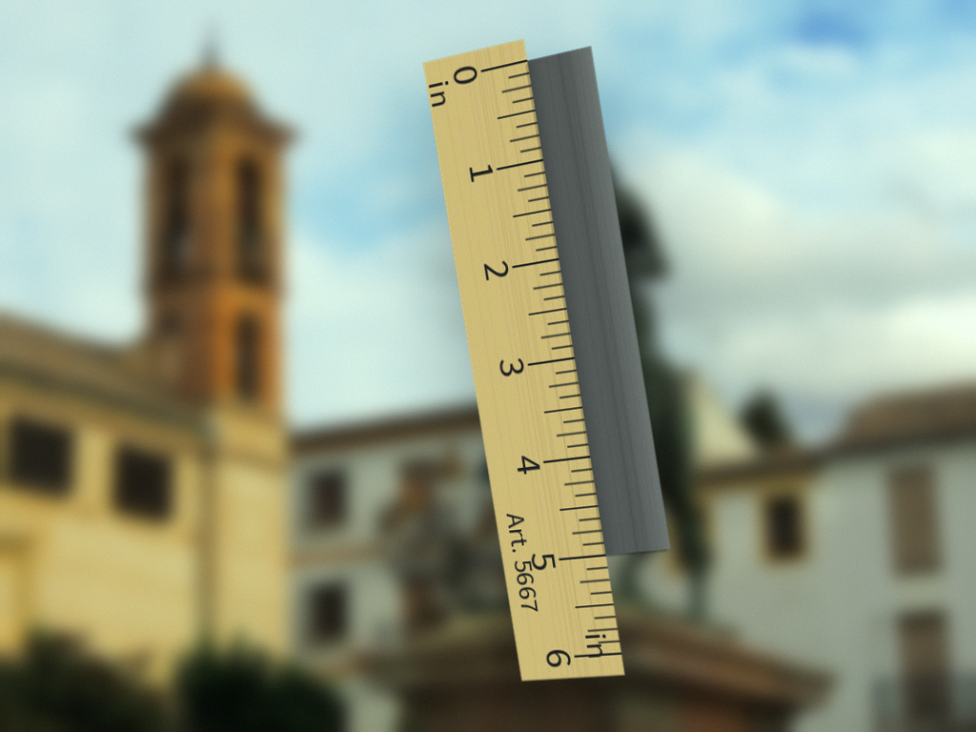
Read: 5 in
